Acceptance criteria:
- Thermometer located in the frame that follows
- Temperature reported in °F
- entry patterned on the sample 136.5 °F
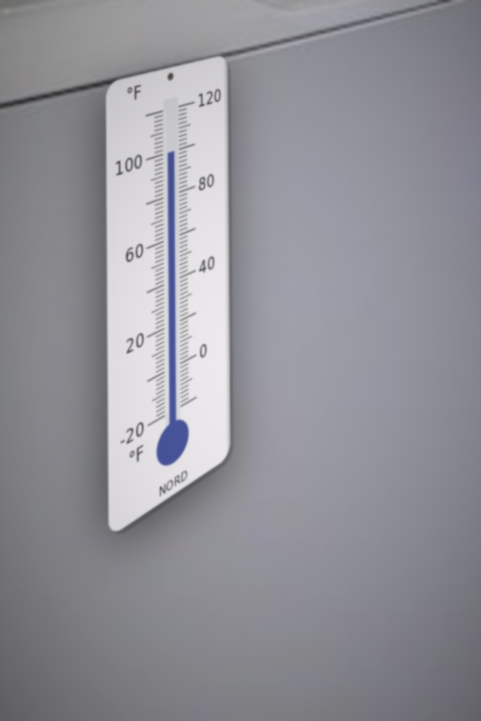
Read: 100 °F
